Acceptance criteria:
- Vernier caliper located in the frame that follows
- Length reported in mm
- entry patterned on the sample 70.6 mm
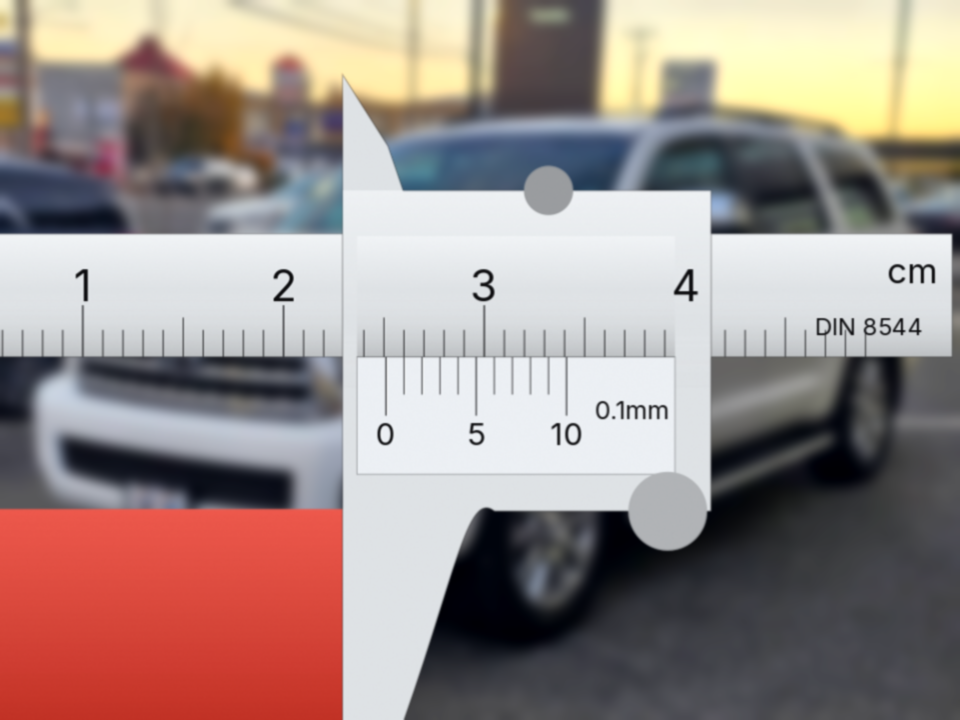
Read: 25.1 mm
